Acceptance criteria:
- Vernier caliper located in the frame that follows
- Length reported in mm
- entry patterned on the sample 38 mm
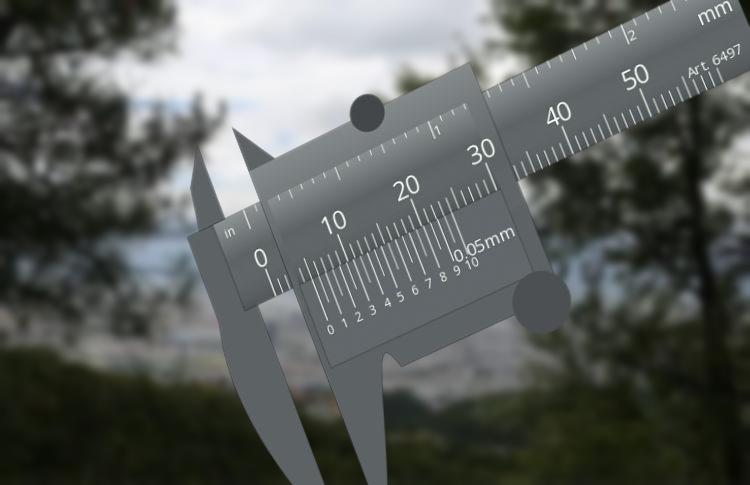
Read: 5.0 mm
